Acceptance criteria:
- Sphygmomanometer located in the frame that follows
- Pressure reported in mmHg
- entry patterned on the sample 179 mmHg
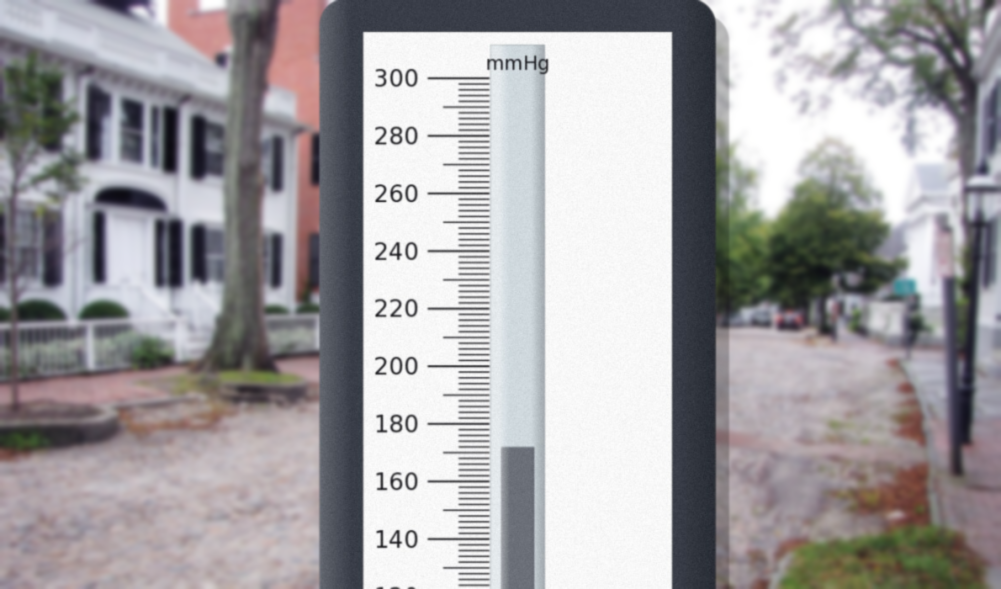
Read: 172 mmHg
